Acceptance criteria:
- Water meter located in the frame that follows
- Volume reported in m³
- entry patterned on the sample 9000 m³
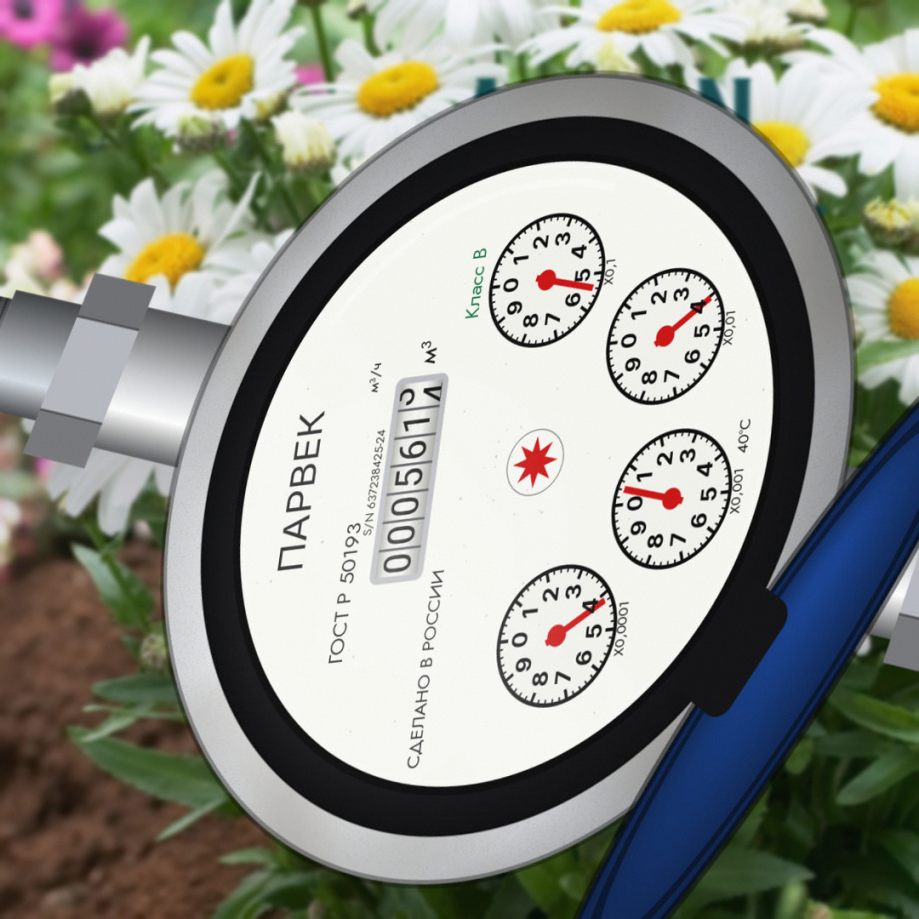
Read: 5613.5404 m³
